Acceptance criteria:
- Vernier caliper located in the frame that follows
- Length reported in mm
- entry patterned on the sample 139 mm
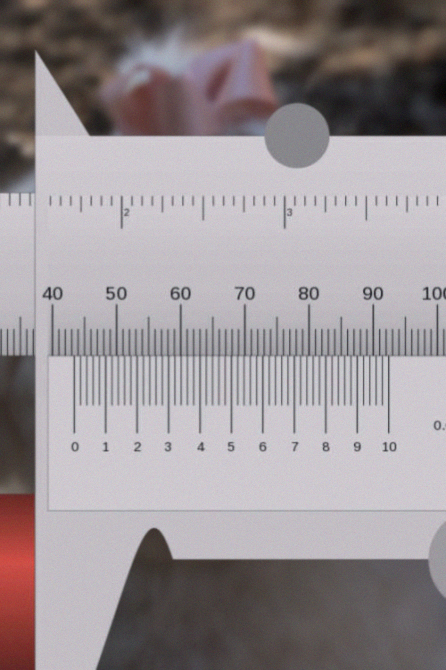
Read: 43.4 mm
